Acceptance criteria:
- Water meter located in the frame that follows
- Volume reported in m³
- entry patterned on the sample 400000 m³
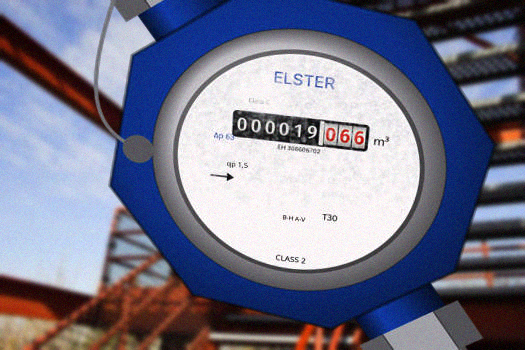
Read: 19.066 m³
